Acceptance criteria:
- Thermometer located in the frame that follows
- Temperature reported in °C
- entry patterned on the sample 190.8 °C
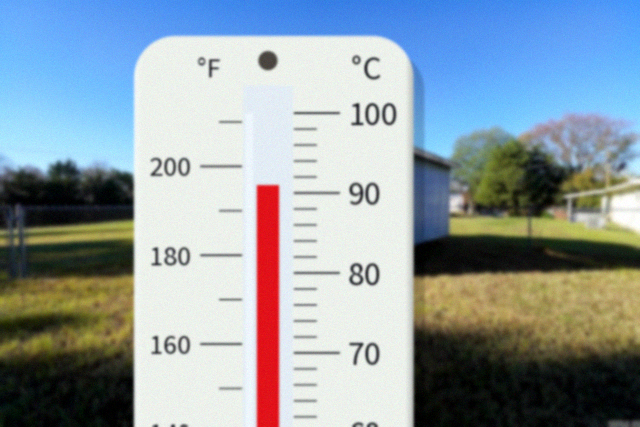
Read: 91 °C
